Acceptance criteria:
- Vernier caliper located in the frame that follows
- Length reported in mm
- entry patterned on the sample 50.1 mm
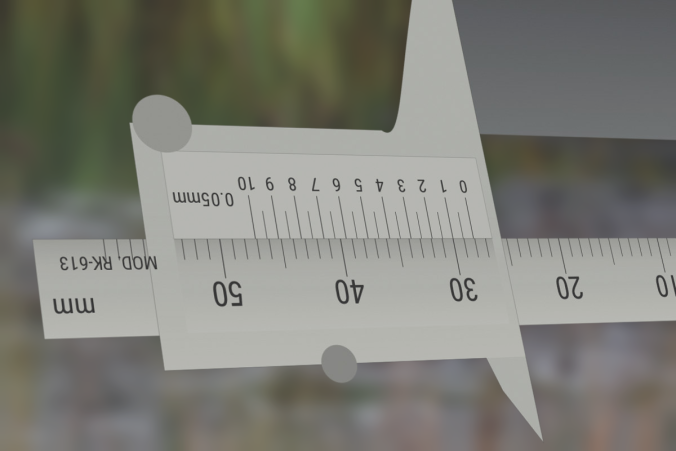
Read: 28.1 mm
